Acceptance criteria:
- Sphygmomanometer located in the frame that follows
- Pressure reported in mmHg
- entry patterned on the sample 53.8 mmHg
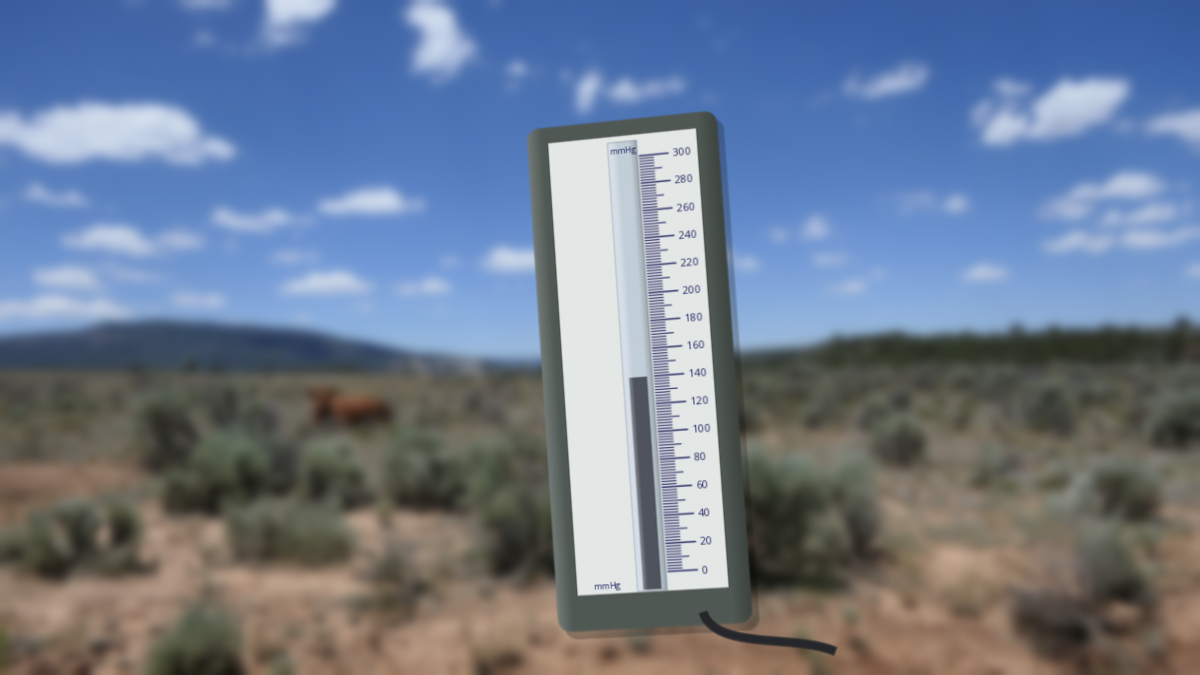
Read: 140 mmHg
